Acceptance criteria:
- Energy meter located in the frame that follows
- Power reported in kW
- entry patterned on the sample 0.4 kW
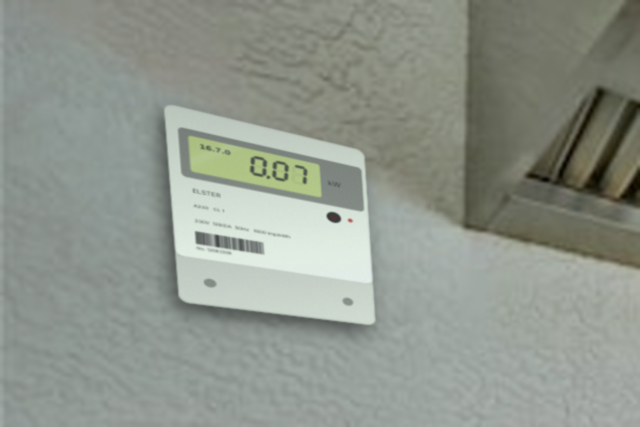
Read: 0.07 kW
